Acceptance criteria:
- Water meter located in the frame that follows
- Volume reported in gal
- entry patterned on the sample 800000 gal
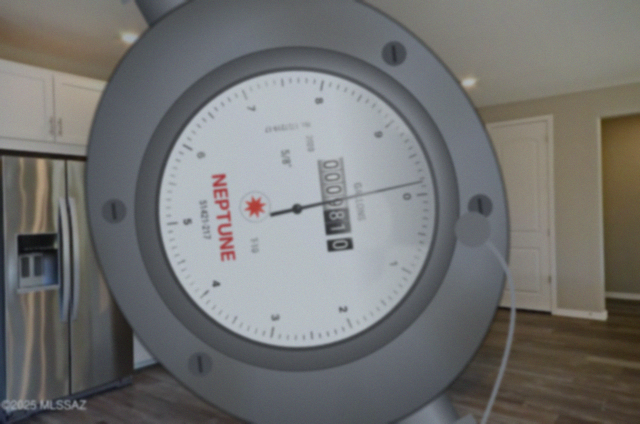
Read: 9809.8 gal
